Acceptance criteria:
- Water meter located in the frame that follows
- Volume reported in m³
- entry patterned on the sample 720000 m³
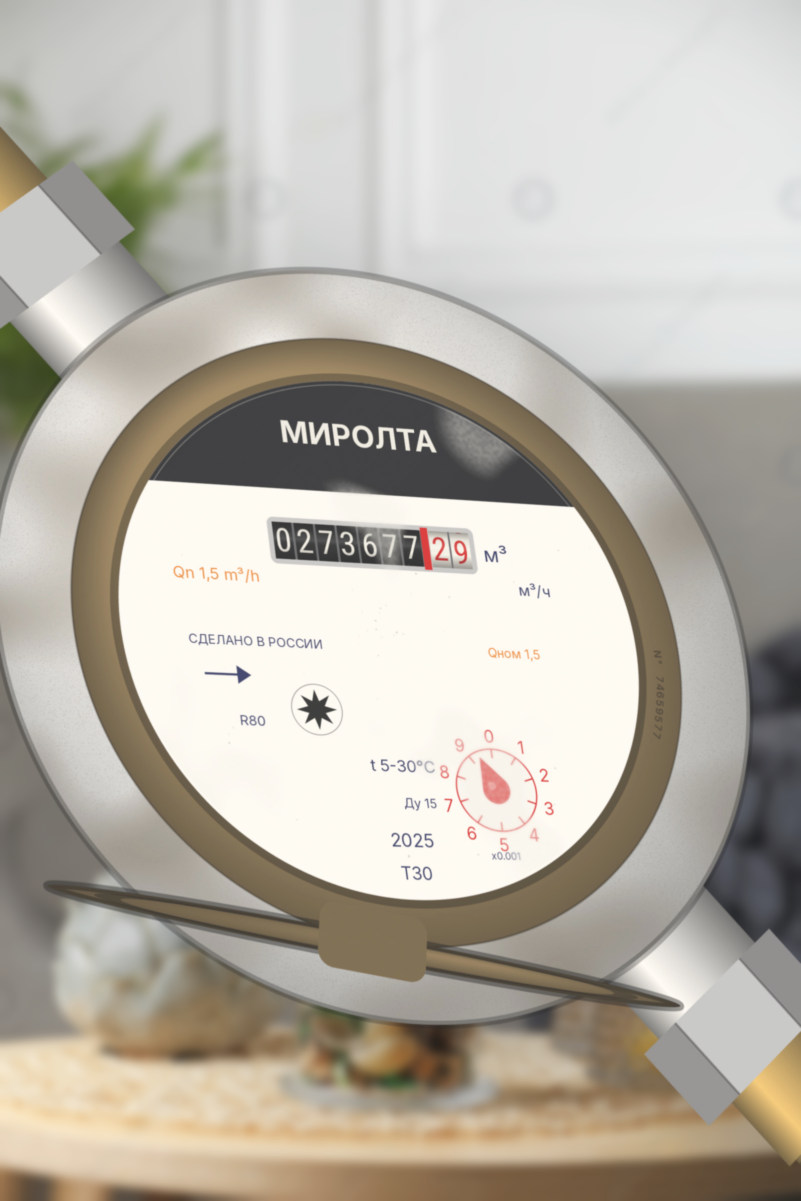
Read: 273677.289 m³
